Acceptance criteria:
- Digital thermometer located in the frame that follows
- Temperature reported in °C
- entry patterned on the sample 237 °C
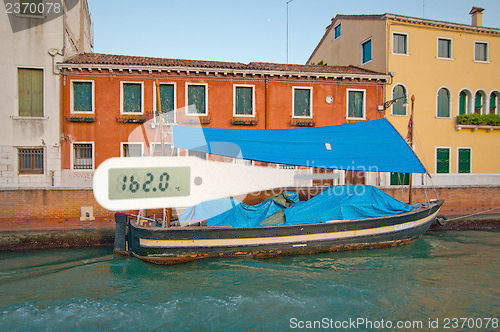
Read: 162.0 °C
